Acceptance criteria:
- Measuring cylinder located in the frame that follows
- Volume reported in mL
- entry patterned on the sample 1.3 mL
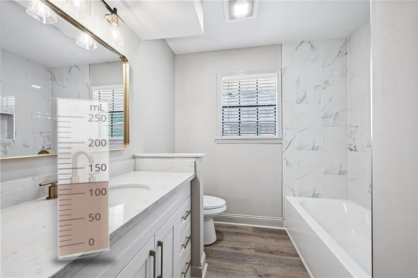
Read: 120 mL
